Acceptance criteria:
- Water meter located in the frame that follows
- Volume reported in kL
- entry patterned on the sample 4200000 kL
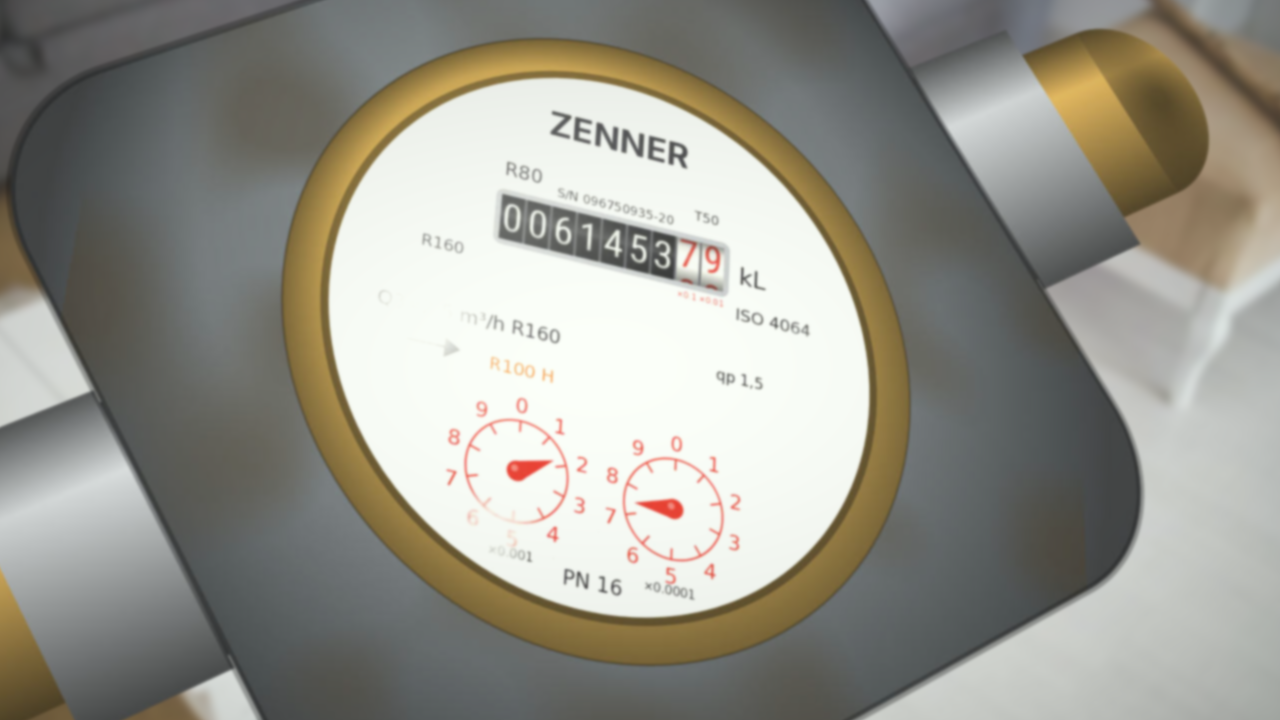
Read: 61453.7917 kL
